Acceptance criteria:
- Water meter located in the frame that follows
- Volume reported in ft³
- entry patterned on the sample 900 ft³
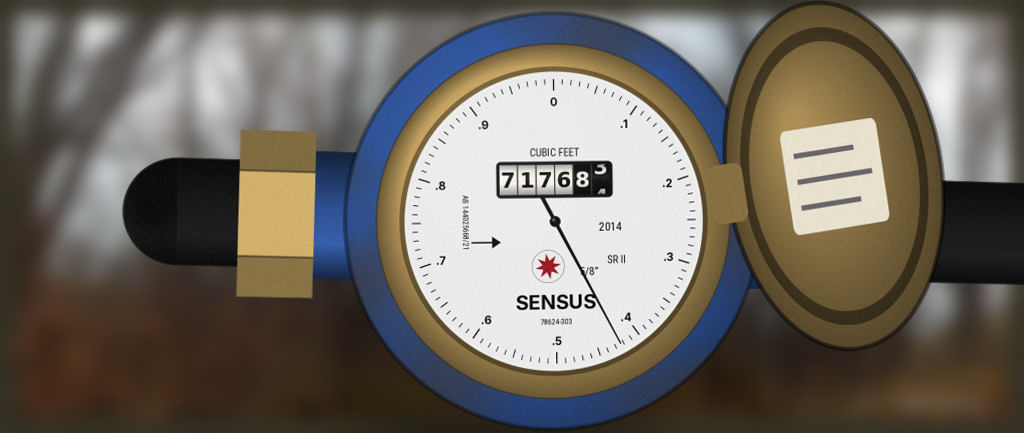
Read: 717683.42 ft³
